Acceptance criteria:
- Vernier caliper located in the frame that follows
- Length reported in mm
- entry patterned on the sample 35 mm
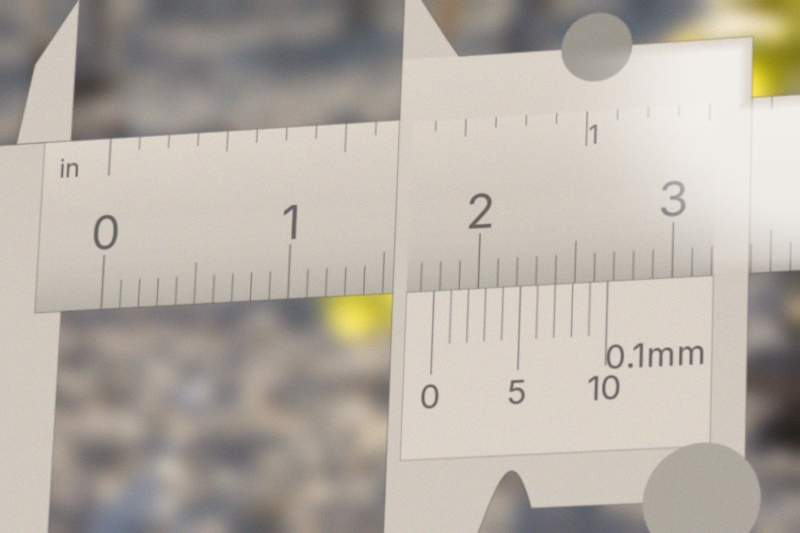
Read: 17.7 mm
